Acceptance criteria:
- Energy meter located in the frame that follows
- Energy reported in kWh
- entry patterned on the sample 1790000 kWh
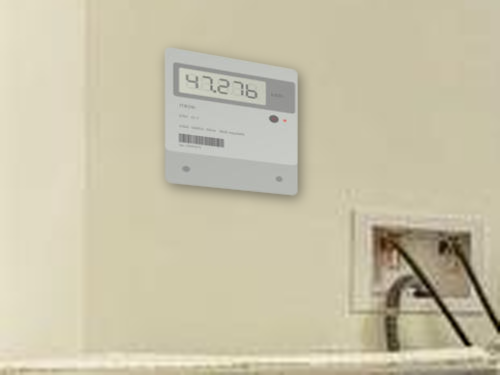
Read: 47.276 kWh
